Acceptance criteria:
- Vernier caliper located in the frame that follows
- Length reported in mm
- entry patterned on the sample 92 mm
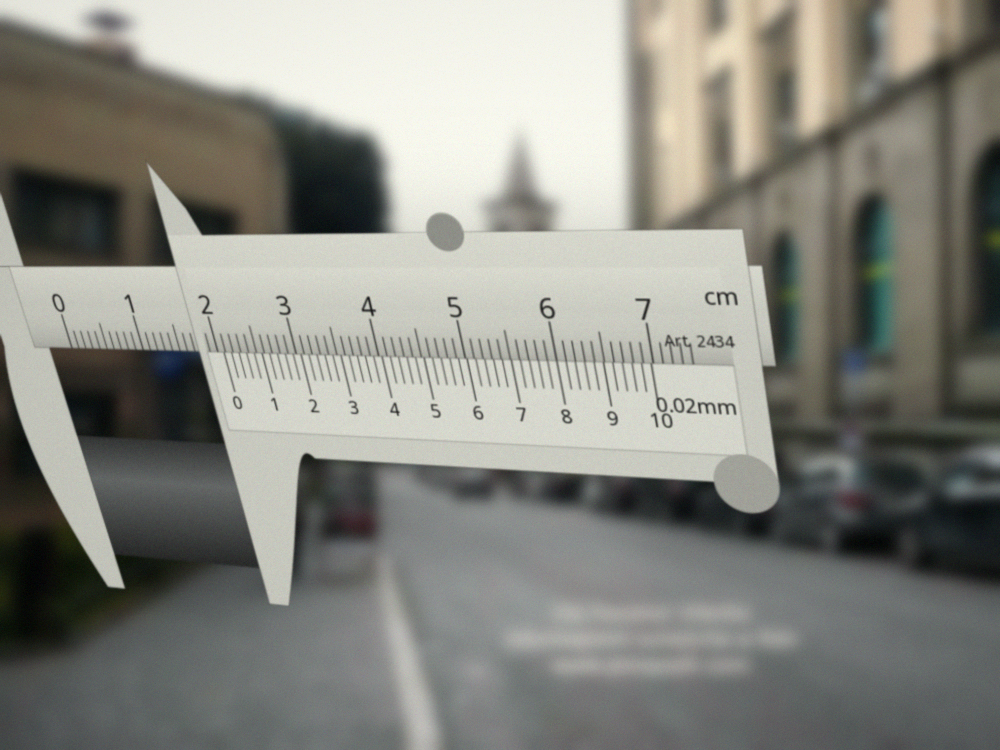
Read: 20.8 mm
